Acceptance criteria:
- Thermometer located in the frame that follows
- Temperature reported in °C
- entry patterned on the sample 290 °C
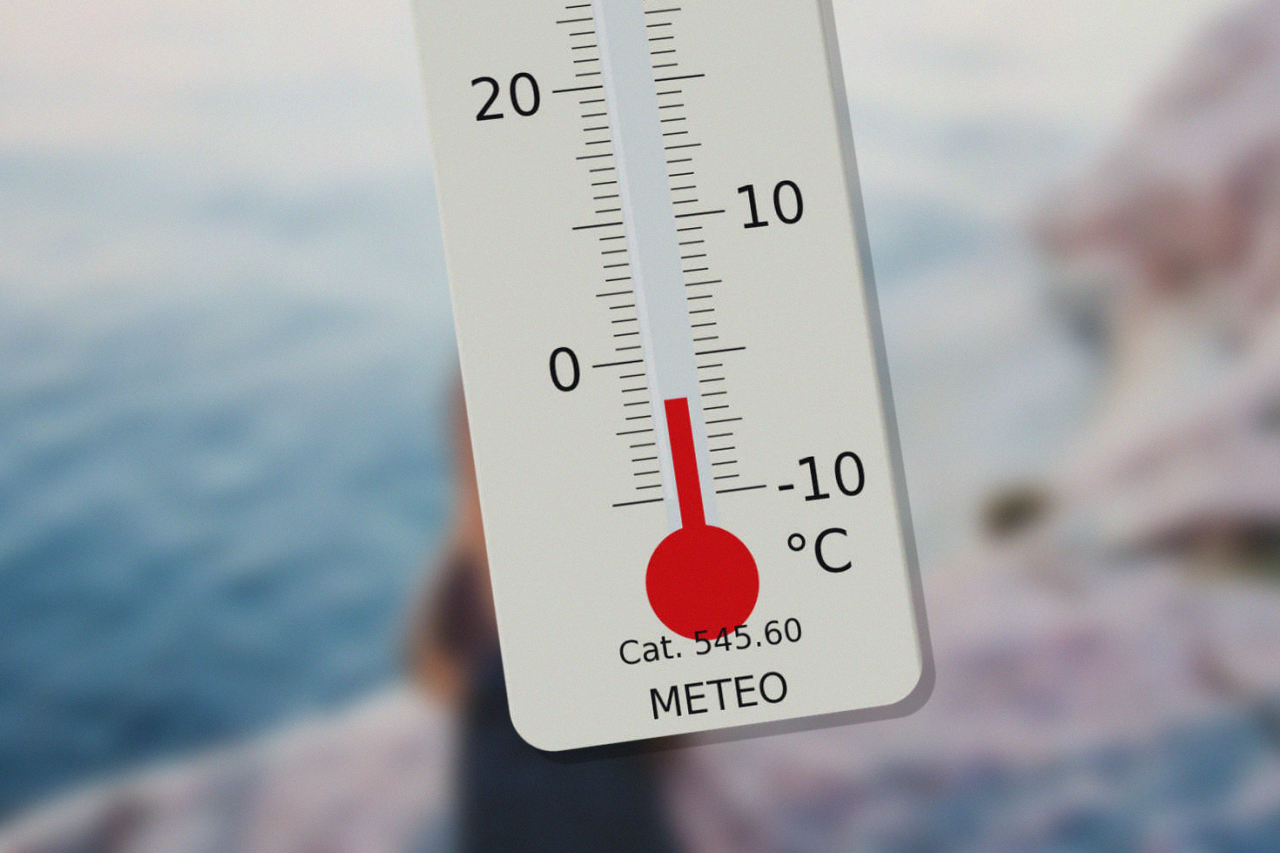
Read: -3 °C
